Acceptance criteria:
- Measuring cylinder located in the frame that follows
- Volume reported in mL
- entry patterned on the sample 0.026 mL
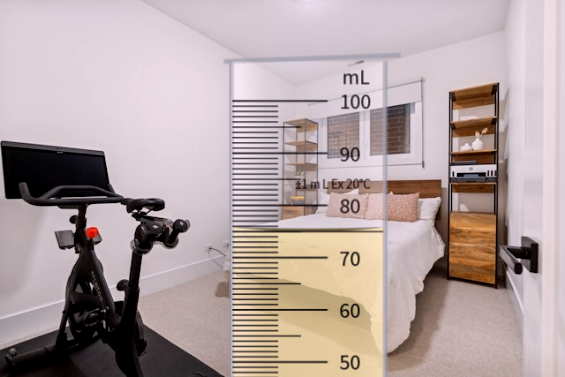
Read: 75 mL
